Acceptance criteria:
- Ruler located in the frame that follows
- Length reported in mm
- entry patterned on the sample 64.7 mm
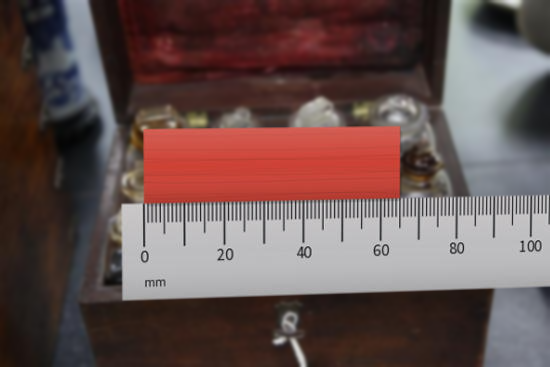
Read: 65 mm
